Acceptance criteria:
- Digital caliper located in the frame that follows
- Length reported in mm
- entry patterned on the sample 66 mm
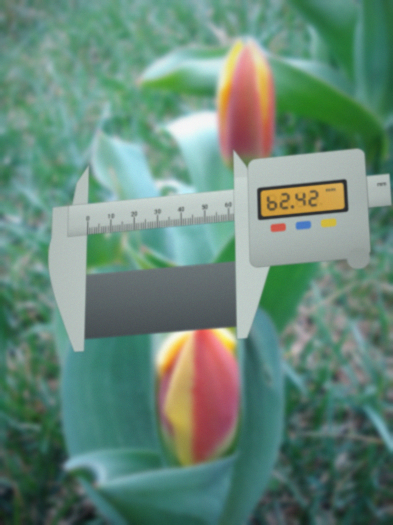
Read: 62.42 mm
